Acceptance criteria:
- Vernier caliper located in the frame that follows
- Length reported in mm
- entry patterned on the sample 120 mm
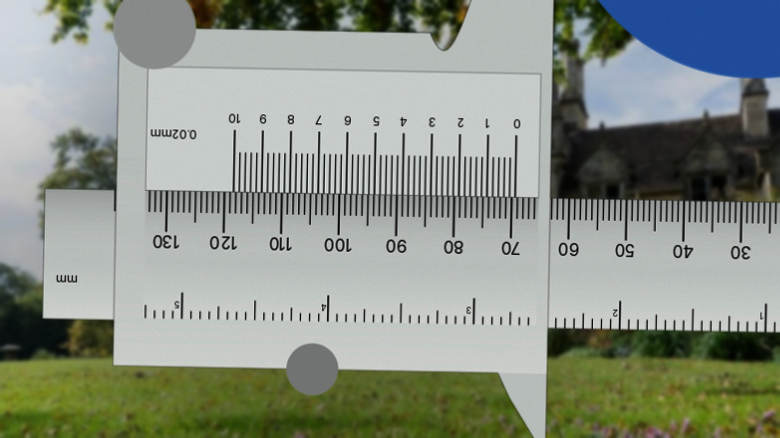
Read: 69.4 mm
